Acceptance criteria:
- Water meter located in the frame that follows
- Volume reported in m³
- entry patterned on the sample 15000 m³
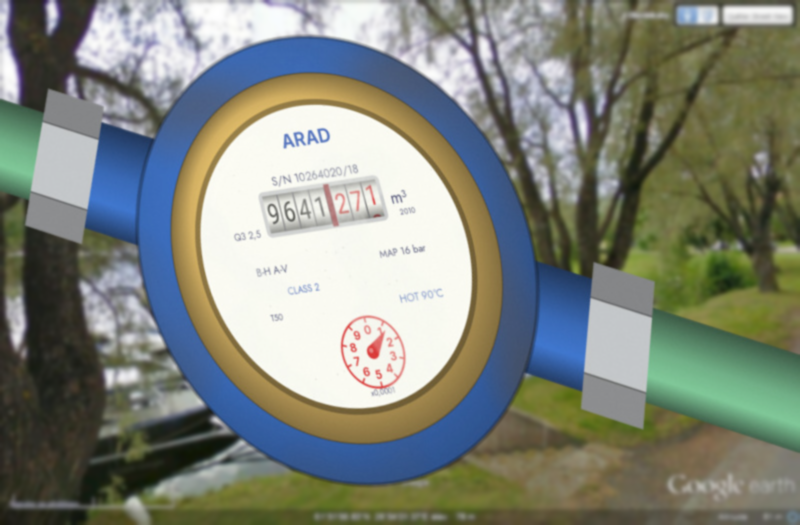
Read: 9641.2711 m³
